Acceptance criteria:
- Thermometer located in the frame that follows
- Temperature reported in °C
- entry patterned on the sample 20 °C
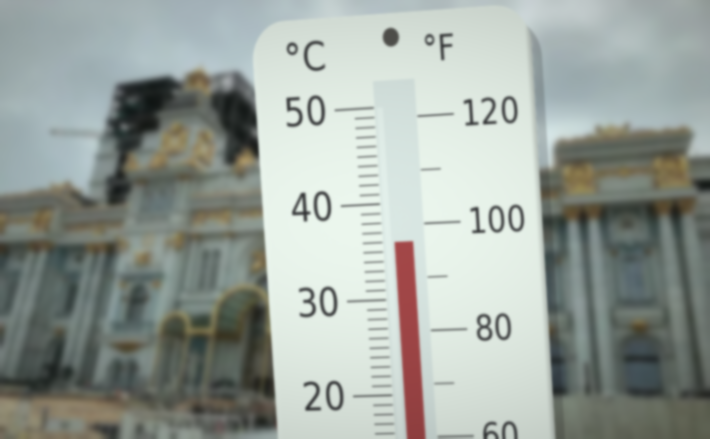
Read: 36 °C
